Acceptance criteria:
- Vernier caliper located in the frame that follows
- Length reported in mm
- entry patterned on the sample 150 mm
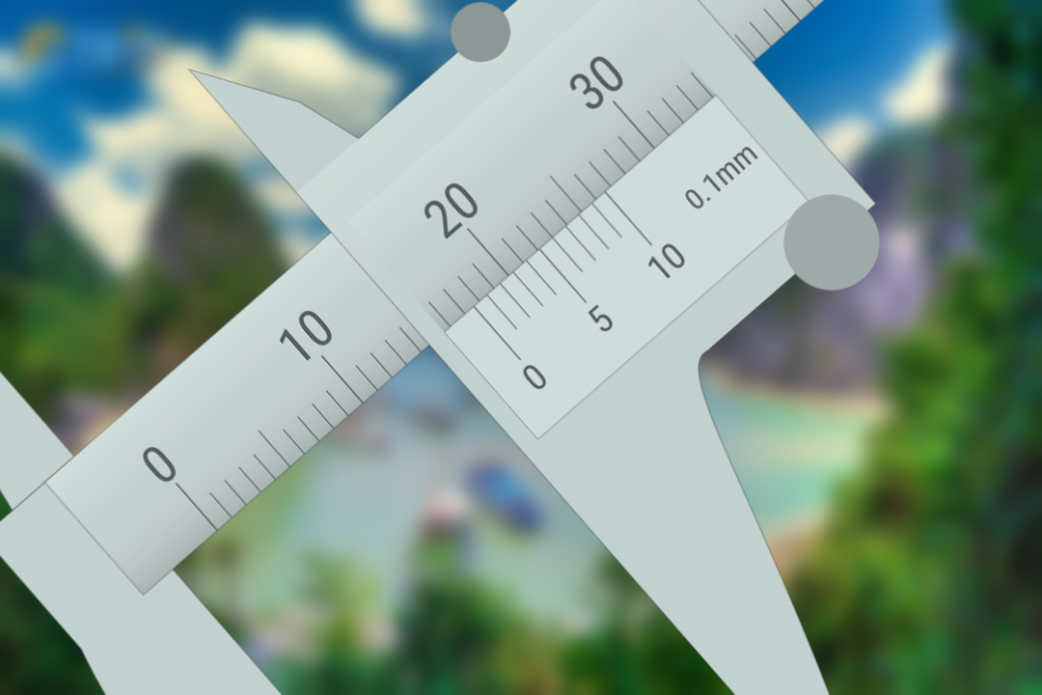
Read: 17.6 mm
